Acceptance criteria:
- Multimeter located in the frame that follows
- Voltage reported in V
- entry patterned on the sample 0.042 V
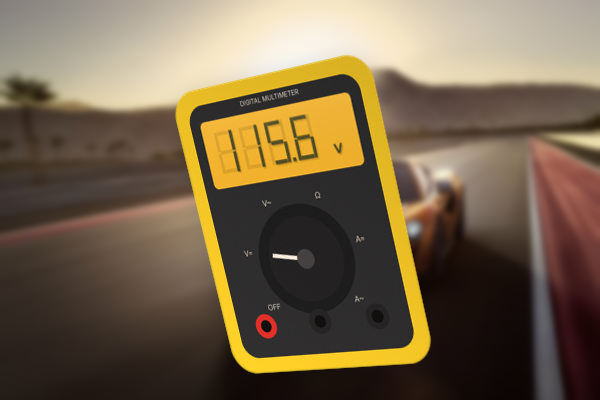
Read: 115.6 V
